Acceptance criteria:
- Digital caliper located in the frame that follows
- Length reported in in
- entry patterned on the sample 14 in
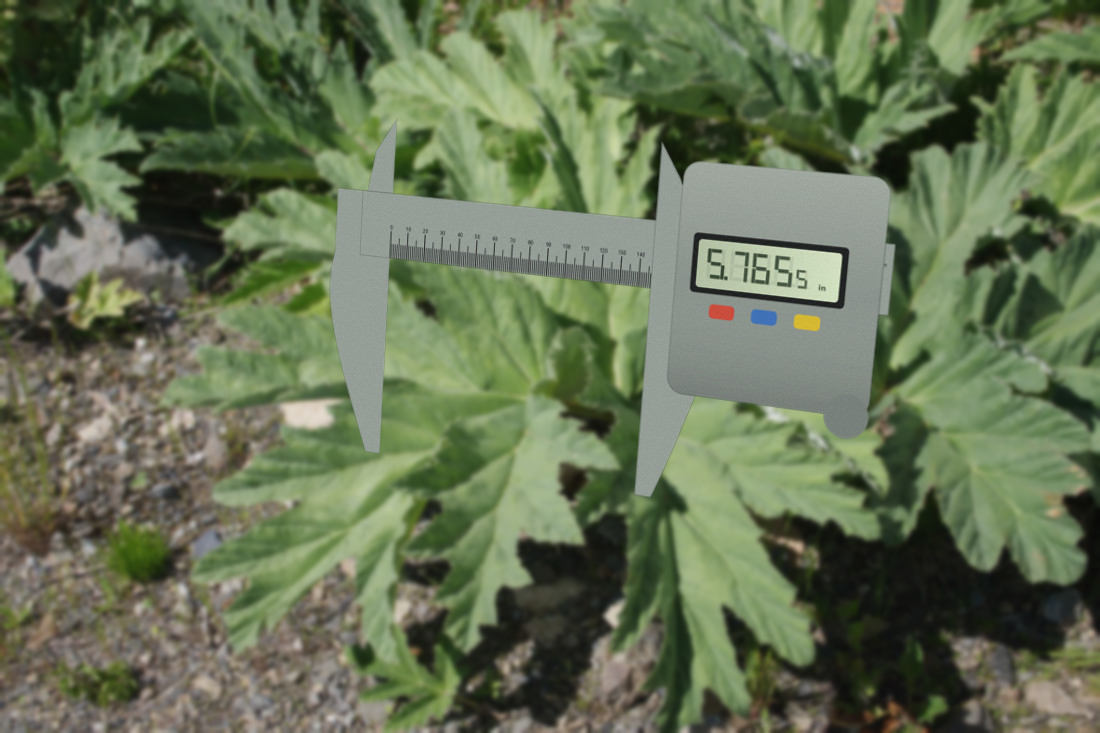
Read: 5.7655 in
